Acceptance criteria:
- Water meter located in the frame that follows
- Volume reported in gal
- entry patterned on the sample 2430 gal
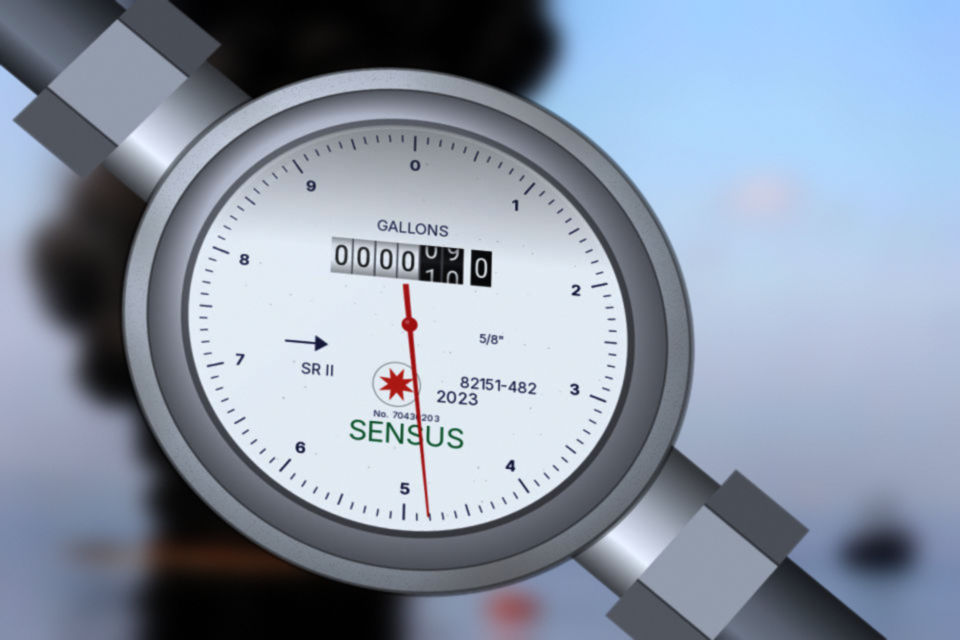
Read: 94.8 gal
